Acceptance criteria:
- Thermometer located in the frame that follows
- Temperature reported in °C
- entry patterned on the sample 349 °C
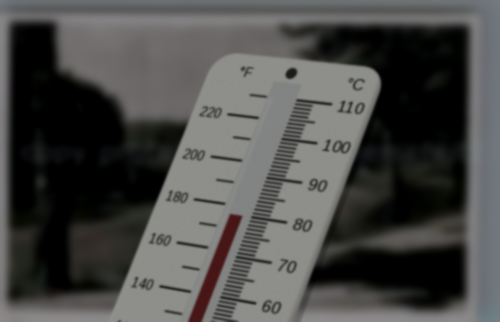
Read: 80 °C
